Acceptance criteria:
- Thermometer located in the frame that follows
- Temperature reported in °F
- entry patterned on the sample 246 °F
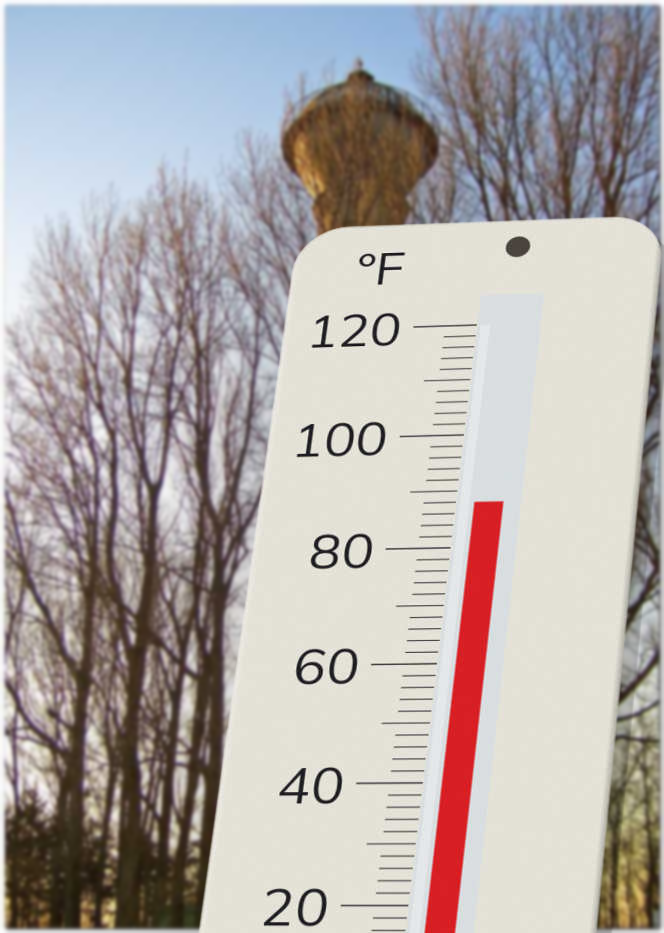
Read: 88 °F
